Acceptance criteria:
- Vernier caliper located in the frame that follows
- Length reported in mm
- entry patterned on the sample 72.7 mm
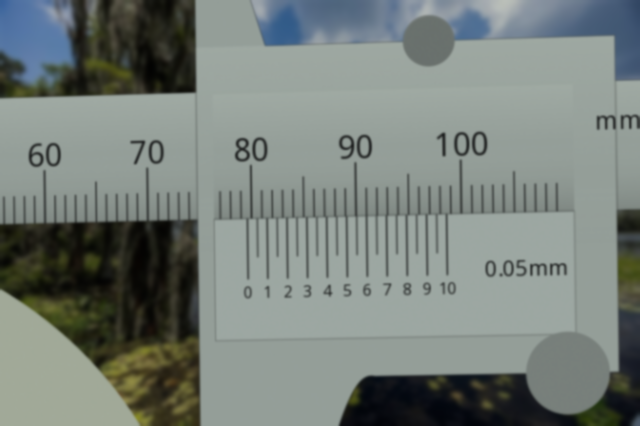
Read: 79.6 mm
